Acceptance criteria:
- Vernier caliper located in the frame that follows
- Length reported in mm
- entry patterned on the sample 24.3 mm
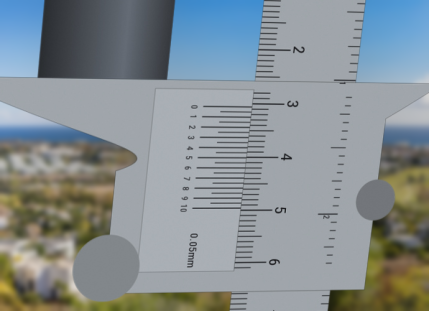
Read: 30.6 mm
